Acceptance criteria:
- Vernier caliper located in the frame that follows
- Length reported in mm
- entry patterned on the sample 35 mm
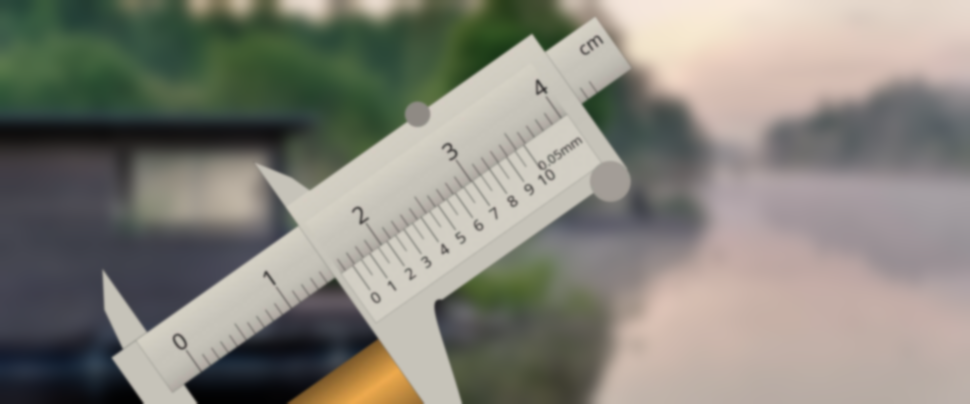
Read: 16.8 mm
